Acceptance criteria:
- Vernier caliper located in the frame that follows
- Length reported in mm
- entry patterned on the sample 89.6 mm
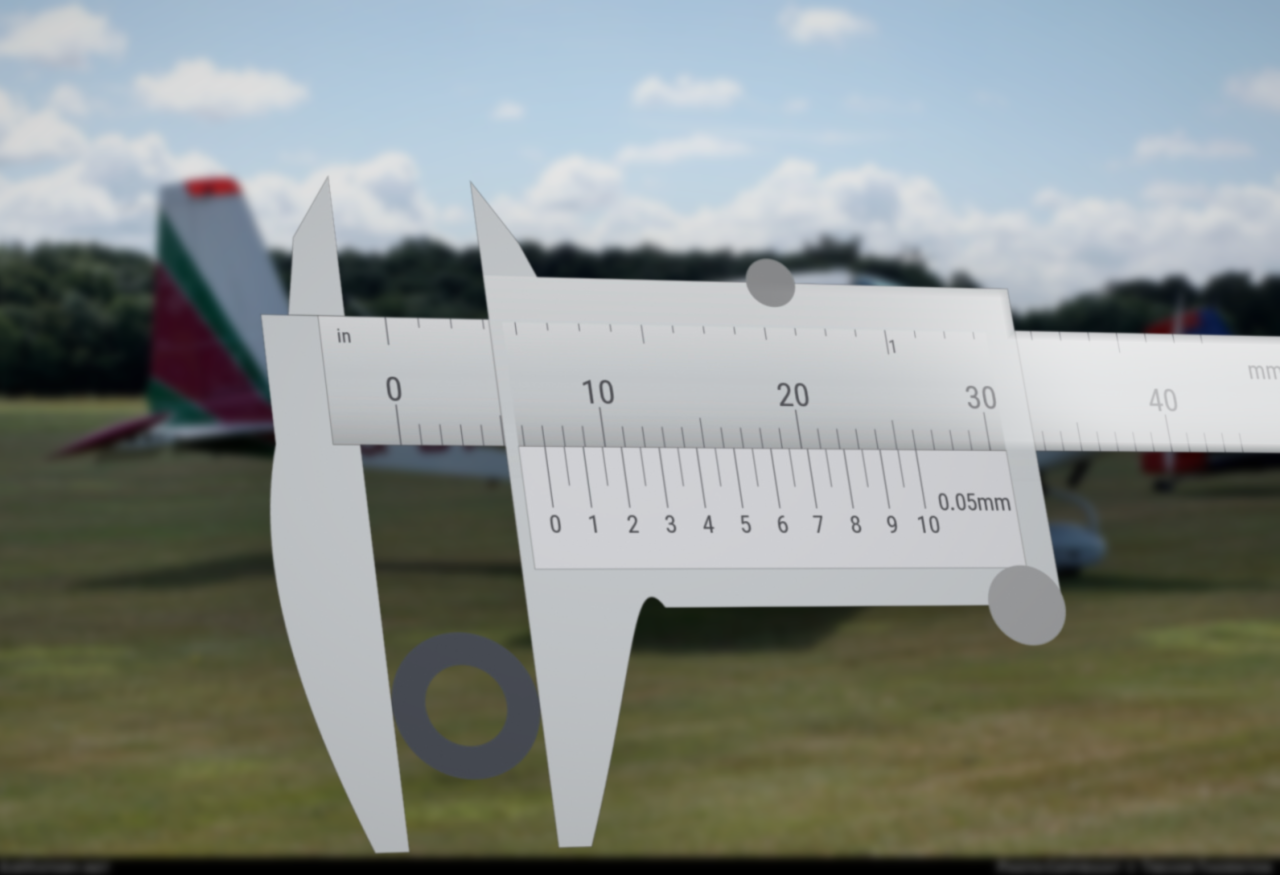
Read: 7.0 mm
